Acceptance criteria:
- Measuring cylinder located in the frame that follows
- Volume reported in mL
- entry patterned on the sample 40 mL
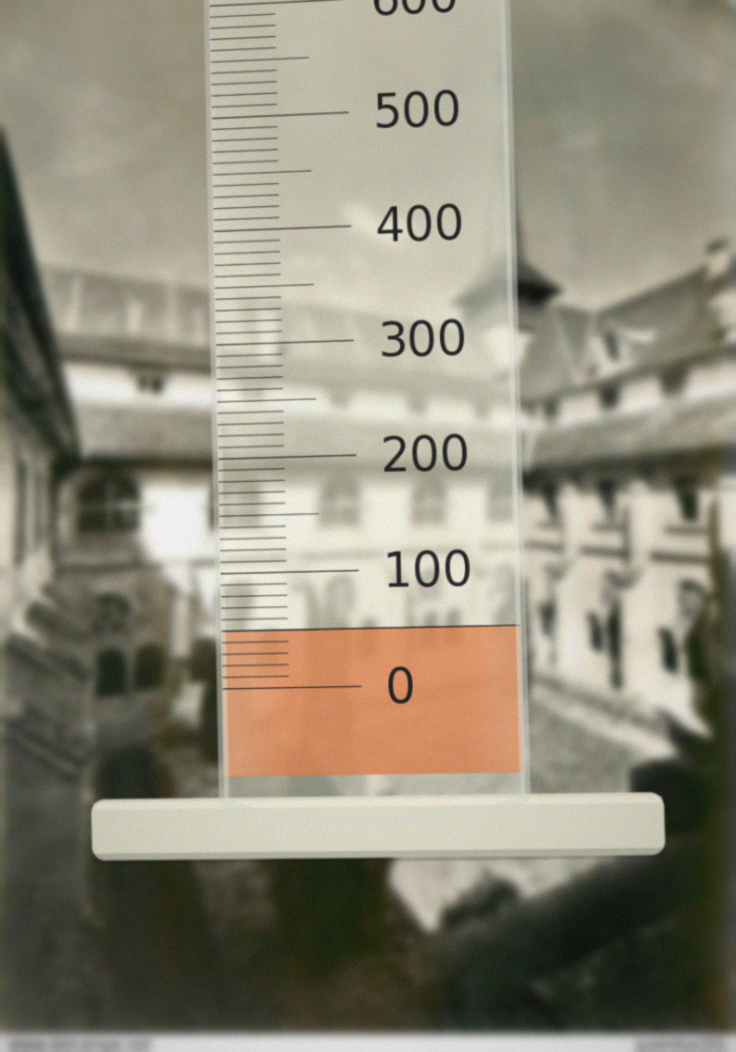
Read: 50 mL
